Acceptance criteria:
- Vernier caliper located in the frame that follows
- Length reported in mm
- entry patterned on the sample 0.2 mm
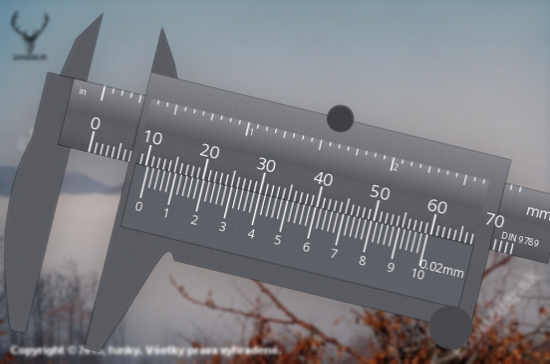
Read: 10.4 mm
